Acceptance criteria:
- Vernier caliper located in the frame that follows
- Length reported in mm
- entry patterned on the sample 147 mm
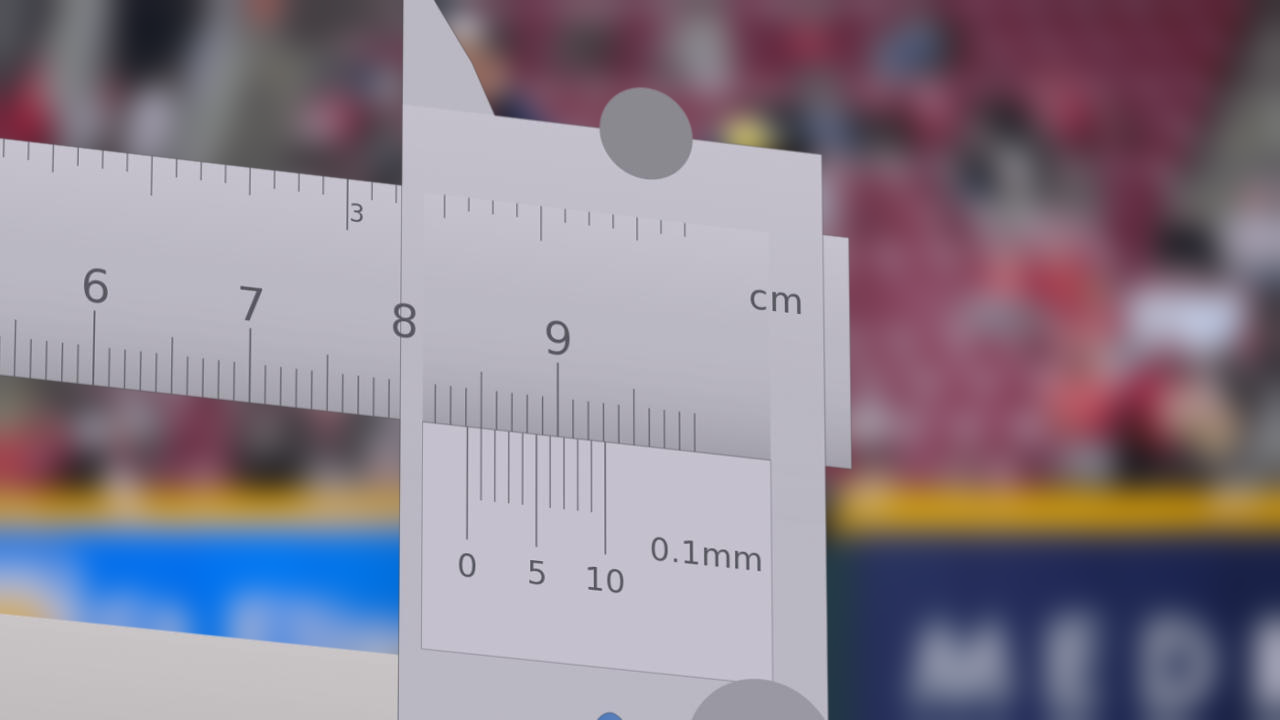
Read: 84.1 mm
